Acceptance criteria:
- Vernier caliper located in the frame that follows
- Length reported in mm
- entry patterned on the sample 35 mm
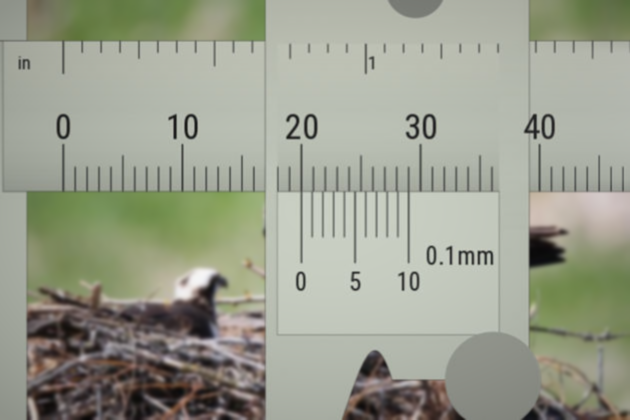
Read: 20.0 mm
